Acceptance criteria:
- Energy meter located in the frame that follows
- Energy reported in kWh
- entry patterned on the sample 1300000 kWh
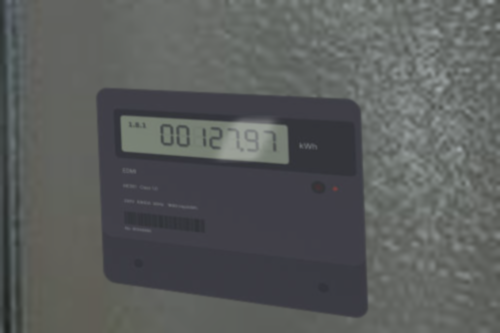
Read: 127.97 kWh
